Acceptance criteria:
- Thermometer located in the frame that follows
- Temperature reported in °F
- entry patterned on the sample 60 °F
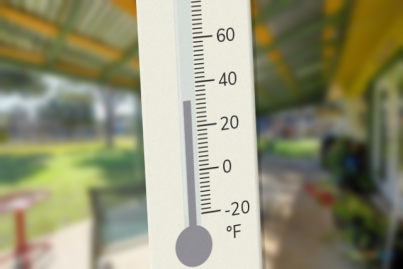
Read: 32 °F
